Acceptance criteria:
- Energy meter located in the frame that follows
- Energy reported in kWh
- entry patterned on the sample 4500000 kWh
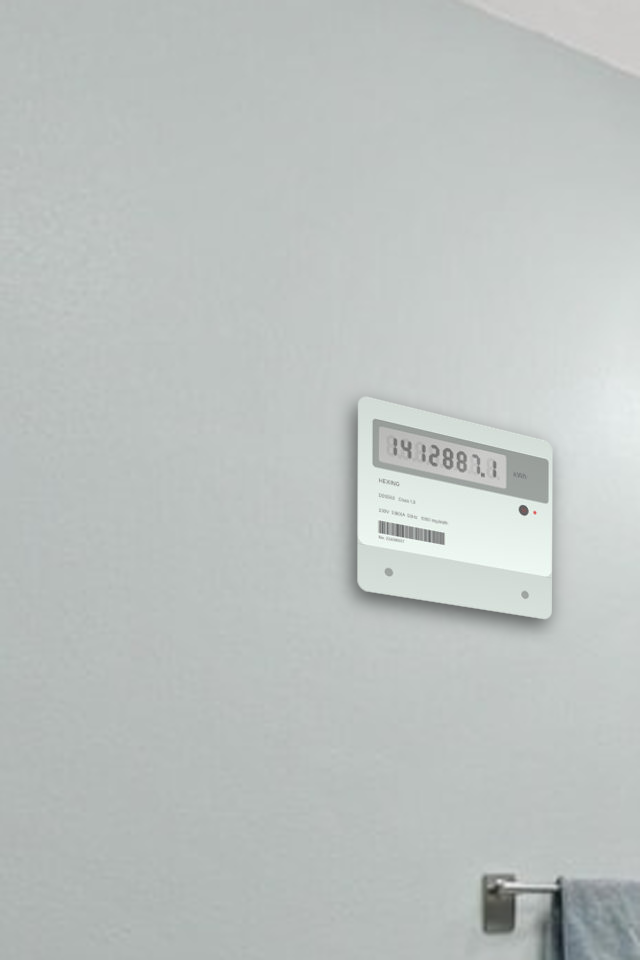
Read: 1412887.1 kWh
